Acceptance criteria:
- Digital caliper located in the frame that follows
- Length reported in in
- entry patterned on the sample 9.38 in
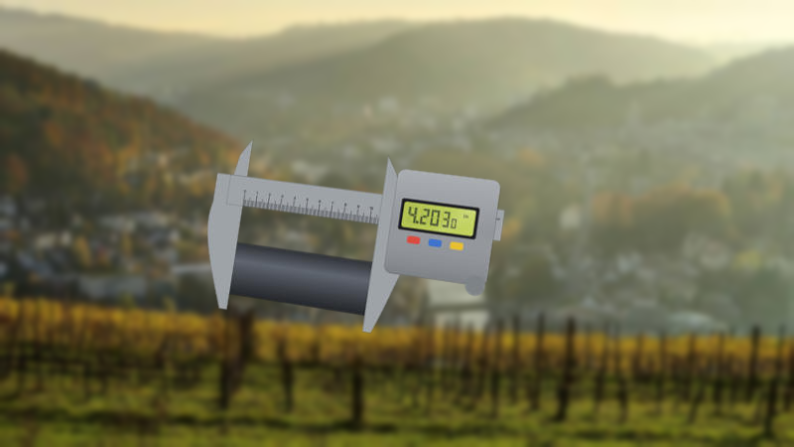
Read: 4.2030 in
